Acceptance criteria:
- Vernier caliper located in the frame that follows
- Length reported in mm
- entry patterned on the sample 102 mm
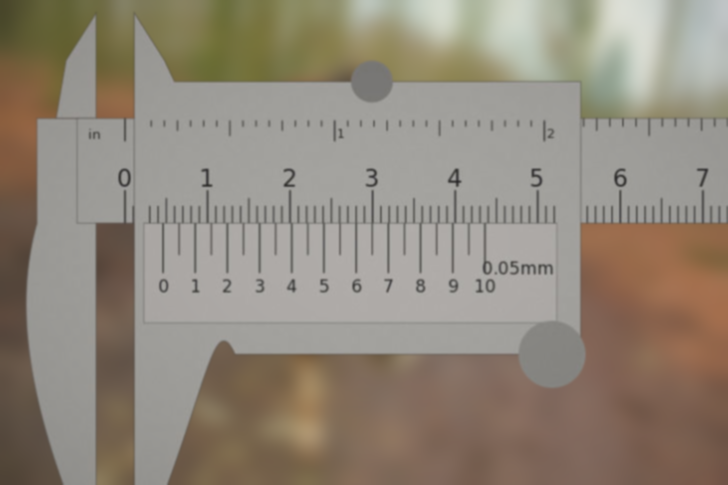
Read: 4.6 mm
